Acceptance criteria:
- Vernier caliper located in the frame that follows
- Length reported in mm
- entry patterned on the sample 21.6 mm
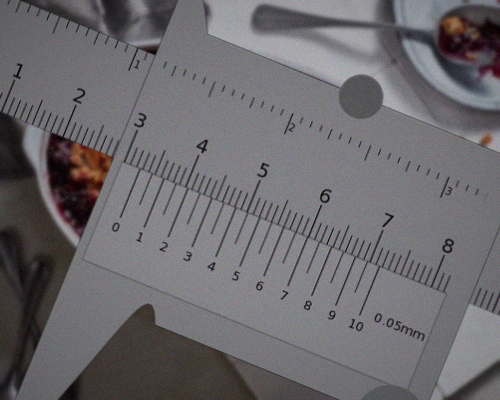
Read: 32.6 mm
